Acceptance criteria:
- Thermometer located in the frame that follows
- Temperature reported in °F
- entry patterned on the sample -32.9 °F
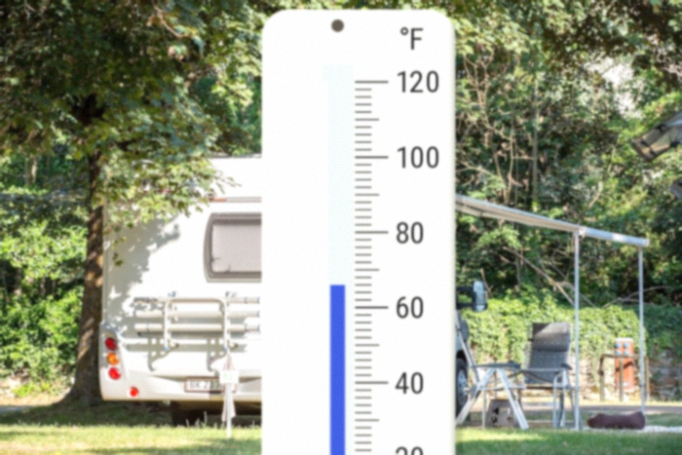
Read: 66 °F
